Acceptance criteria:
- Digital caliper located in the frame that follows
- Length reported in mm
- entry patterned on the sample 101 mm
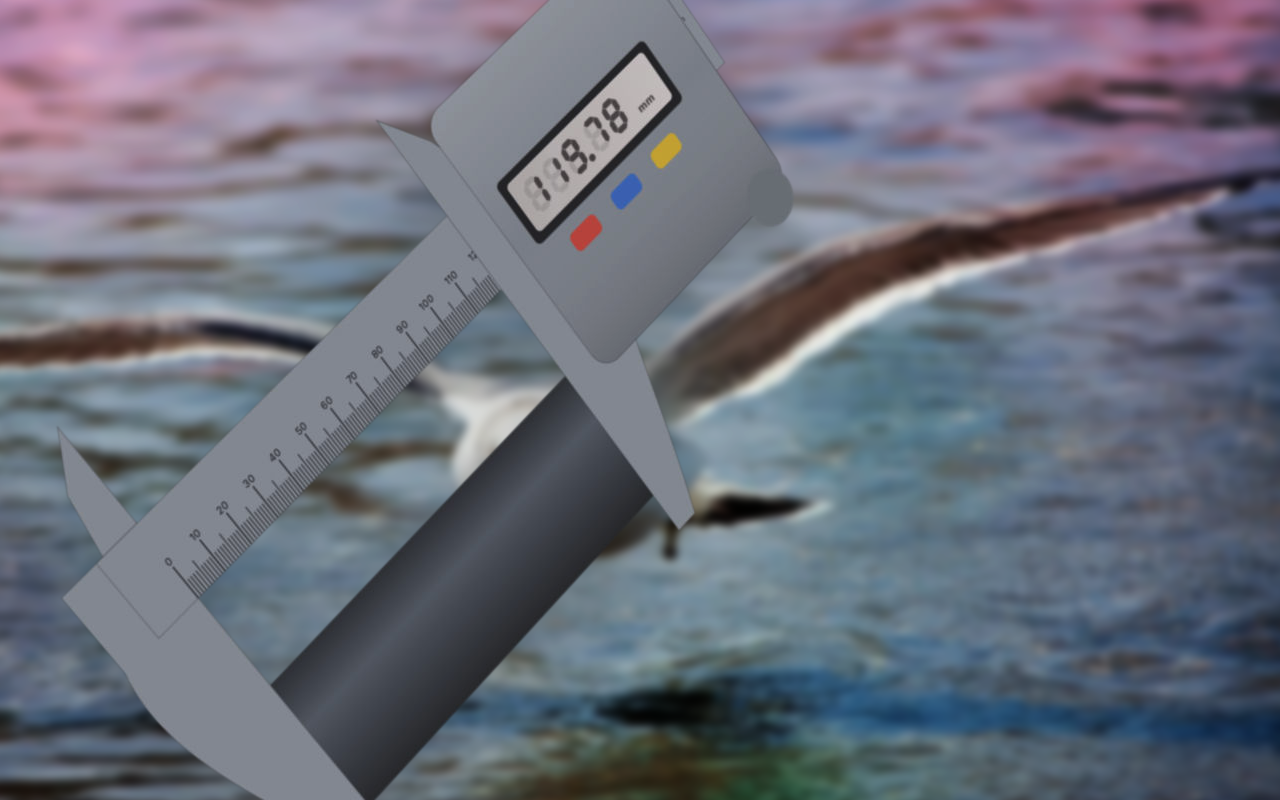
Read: 119.78 mm
